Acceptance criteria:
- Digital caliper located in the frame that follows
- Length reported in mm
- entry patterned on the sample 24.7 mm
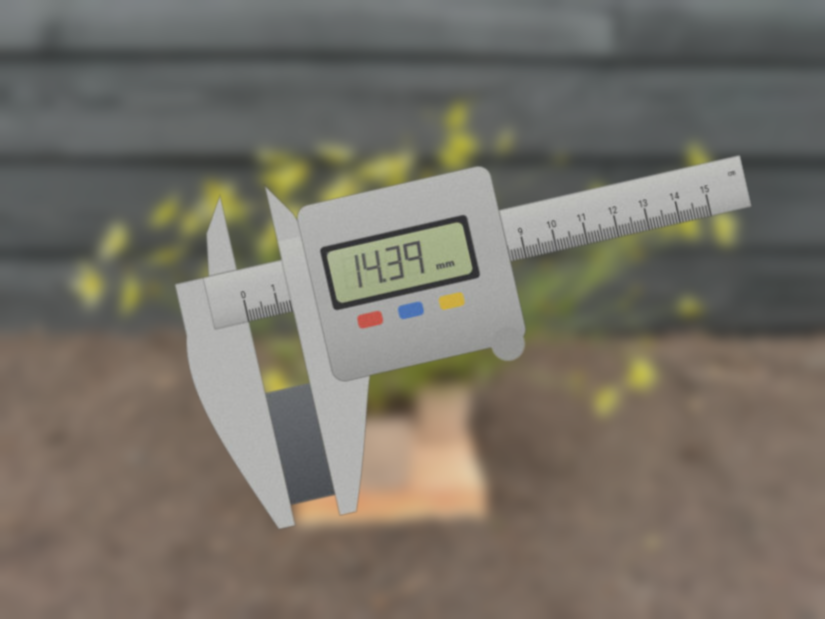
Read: 14.39 mm
